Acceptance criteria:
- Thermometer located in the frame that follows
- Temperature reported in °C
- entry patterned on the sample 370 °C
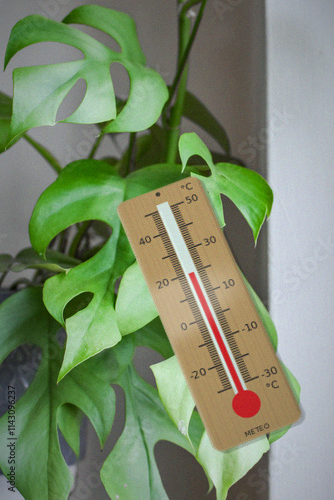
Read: 20 °C
